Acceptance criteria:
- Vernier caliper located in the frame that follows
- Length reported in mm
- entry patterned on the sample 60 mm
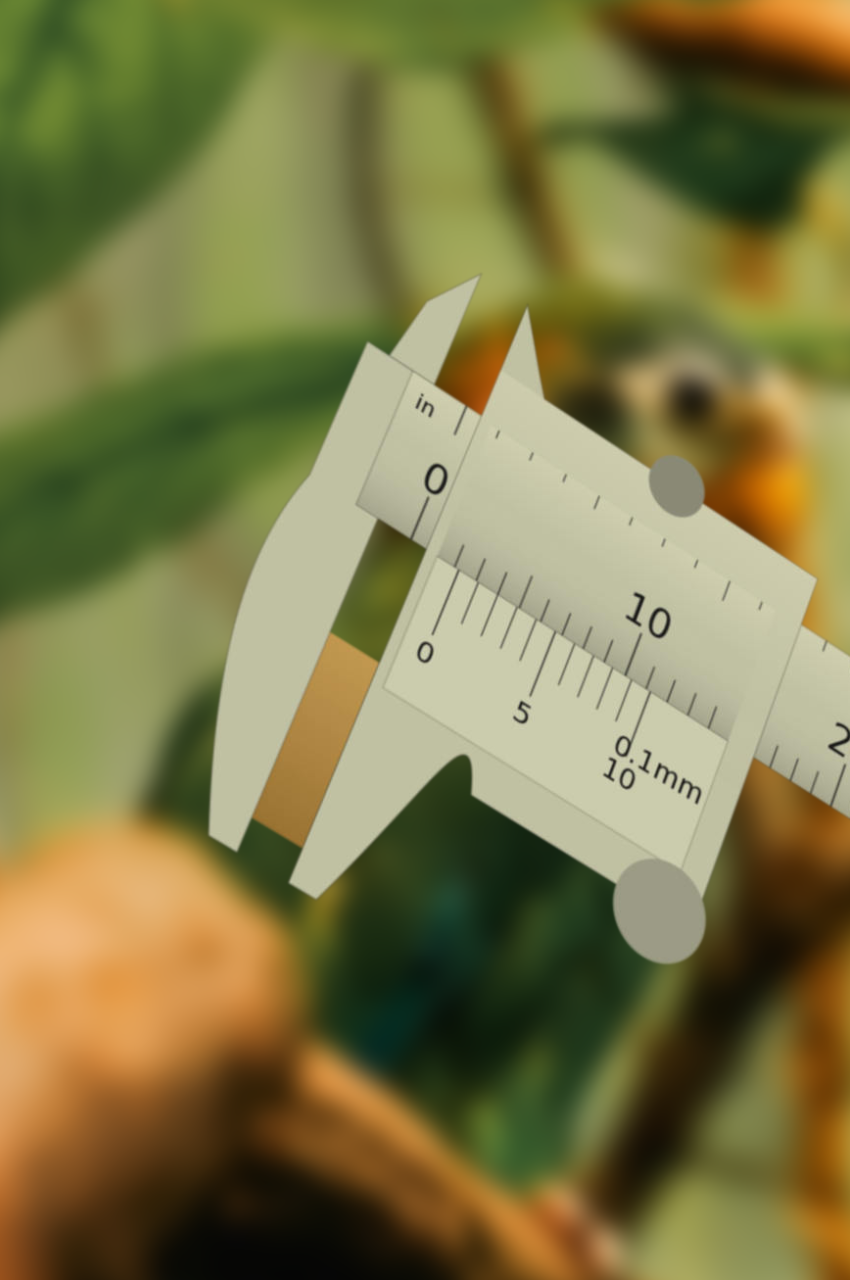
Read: 2.2 mm
